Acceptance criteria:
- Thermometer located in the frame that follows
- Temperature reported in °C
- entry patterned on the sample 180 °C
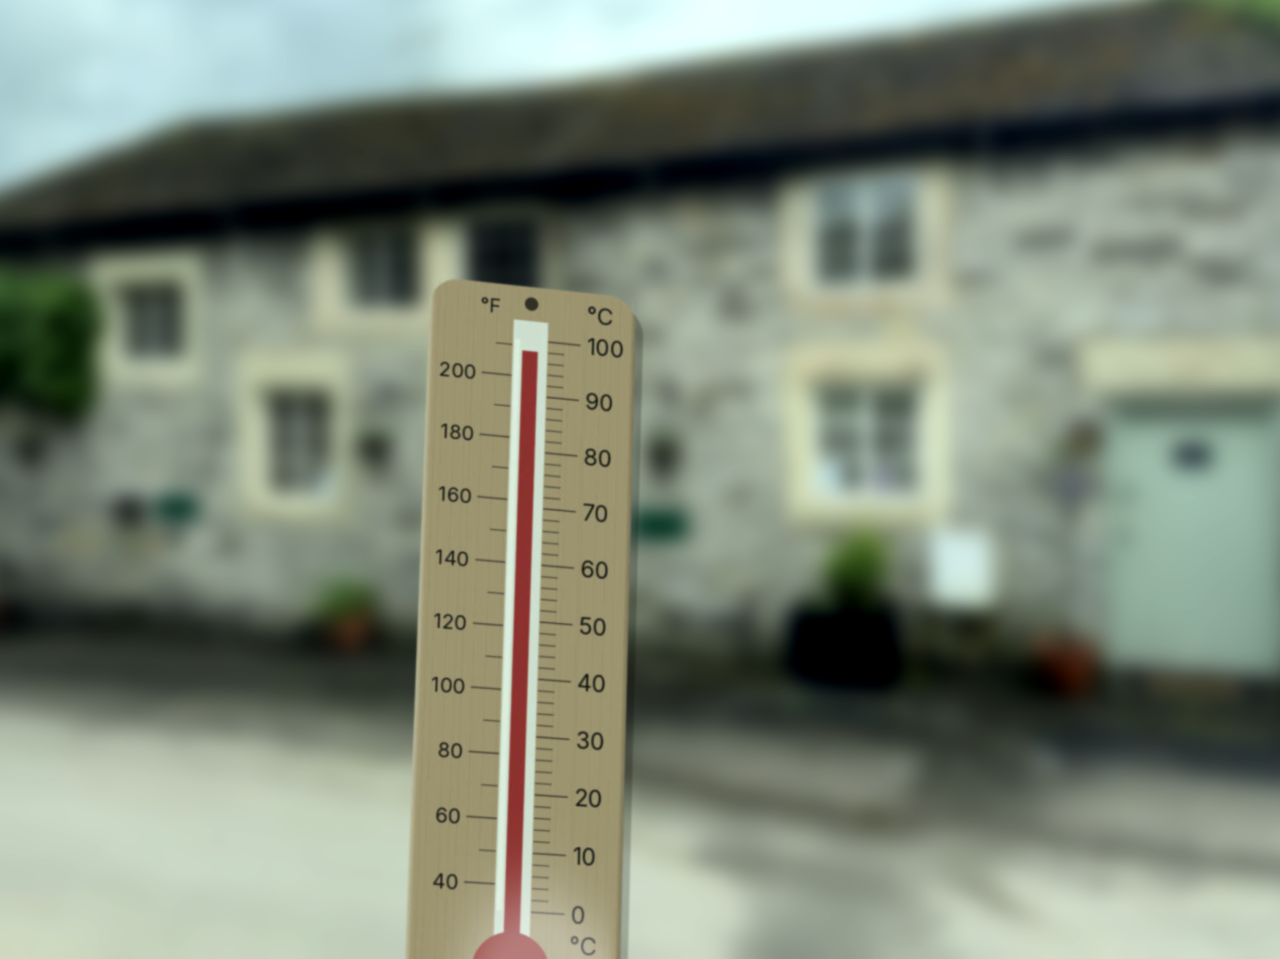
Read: 98 °C
